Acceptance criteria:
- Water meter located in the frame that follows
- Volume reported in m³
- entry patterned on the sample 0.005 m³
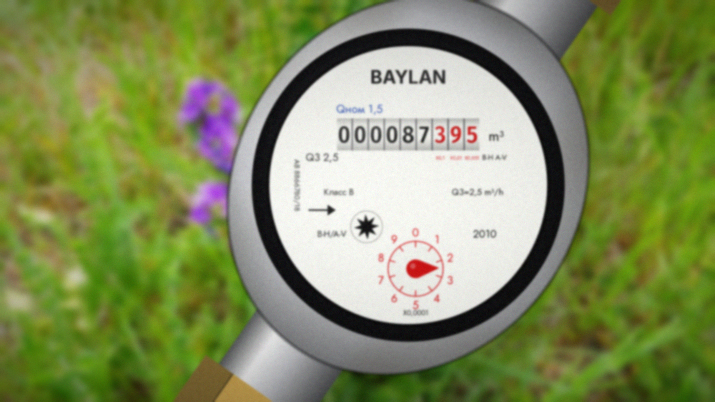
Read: 87.3952 m³
